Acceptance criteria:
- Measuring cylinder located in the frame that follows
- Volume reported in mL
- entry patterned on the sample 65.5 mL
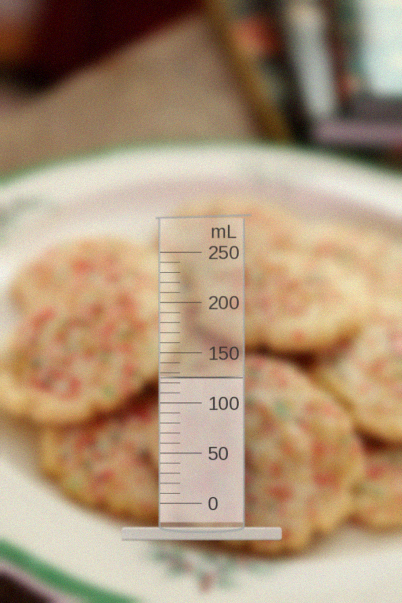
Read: 125 mL
